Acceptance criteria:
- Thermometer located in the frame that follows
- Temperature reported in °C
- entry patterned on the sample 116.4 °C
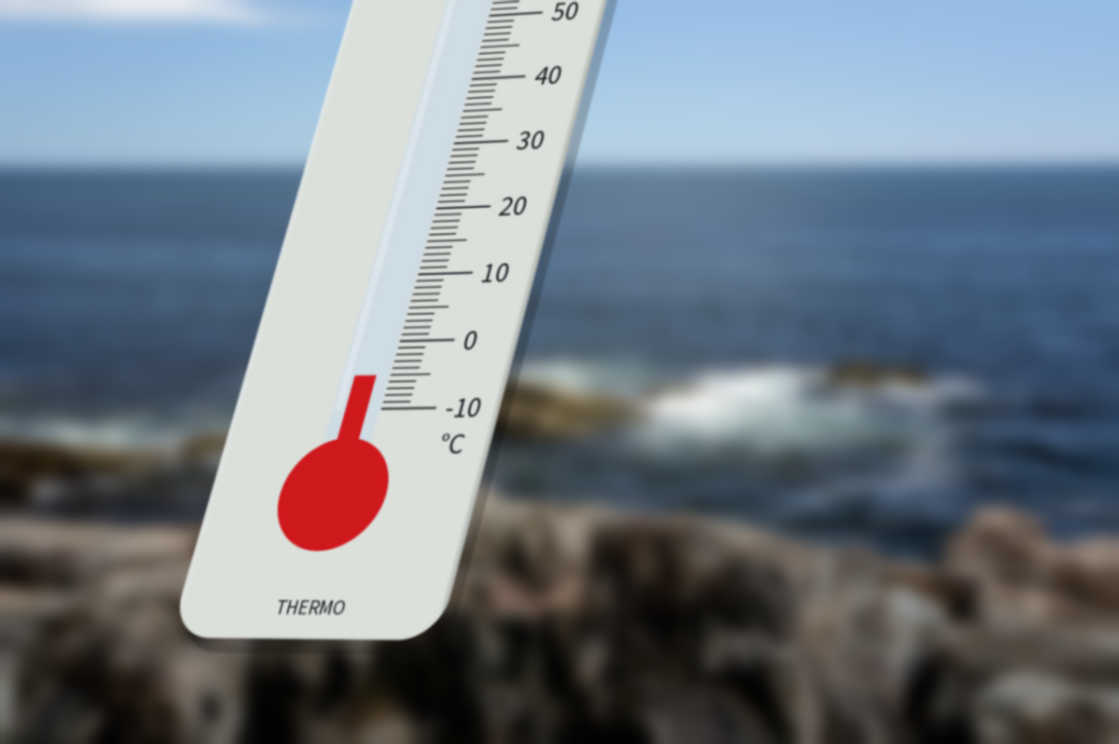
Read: -5 °C
